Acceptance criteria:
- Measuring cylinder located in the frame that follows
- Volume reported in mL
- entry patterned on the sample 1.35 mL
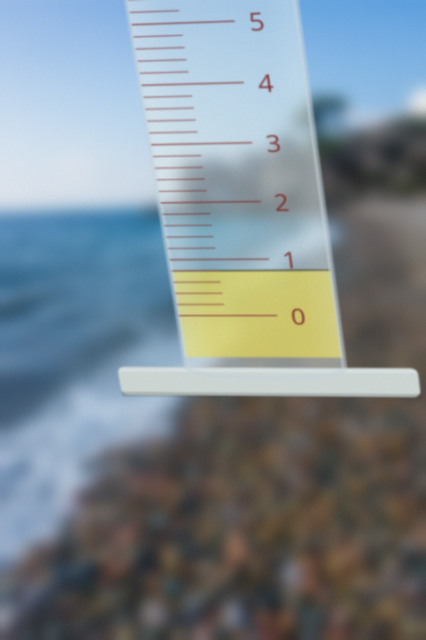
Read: 0.8 mL
